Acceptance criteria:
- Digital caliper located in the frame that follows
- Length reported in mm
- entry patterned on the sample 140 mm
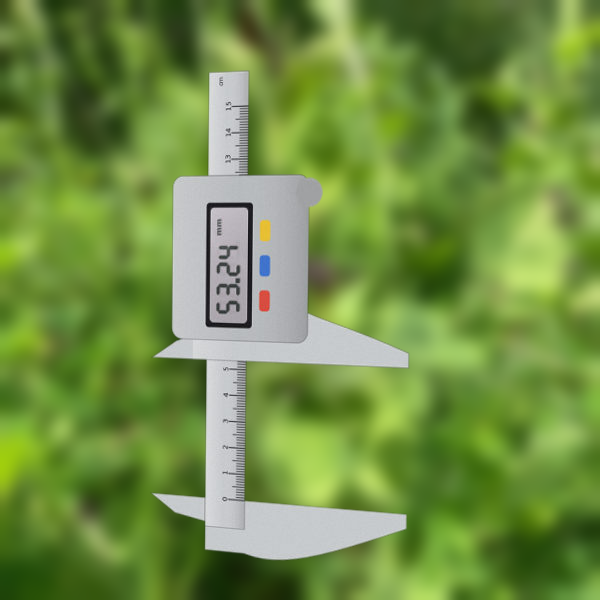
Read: 53.24 mm
